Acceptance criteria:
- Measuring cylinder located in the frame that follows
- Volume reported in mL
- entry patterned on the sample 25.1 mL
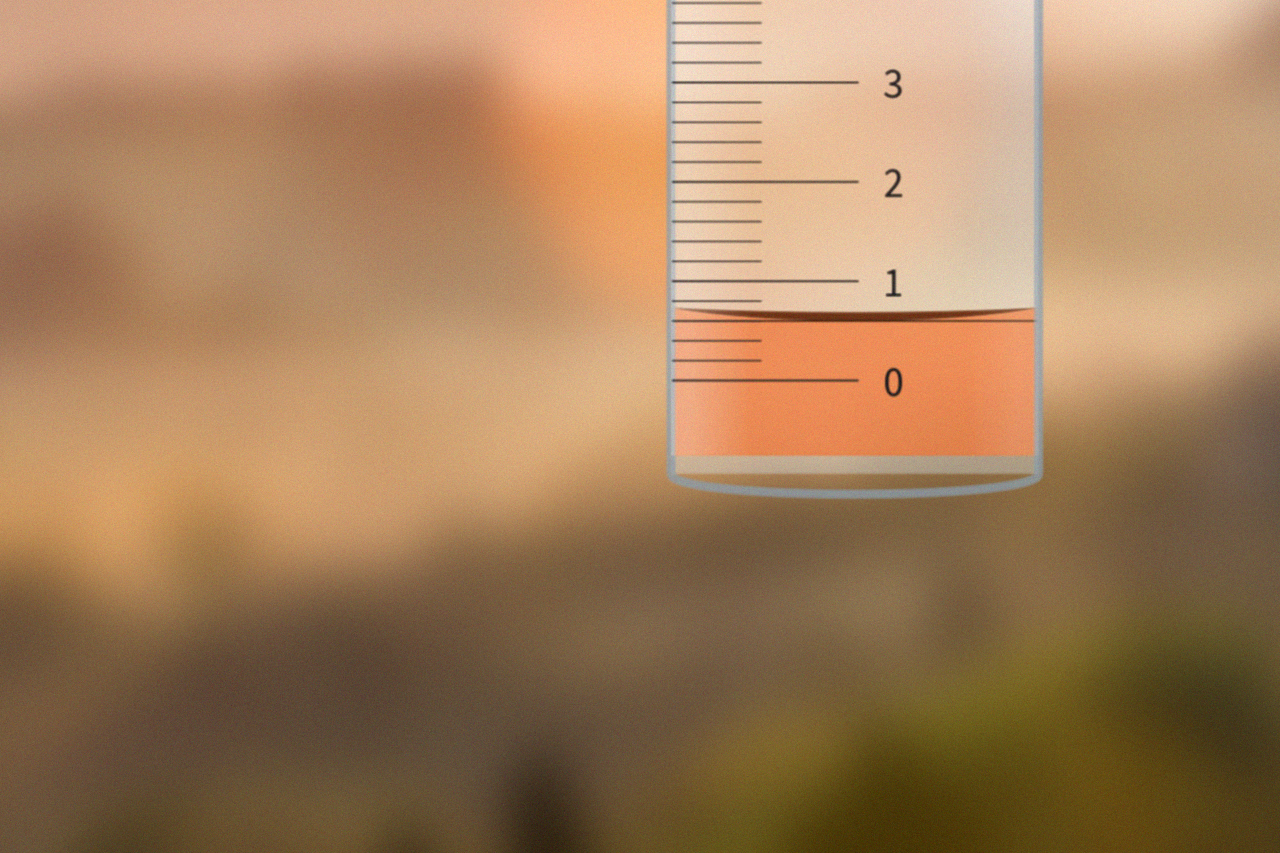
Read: 0.6 mL
